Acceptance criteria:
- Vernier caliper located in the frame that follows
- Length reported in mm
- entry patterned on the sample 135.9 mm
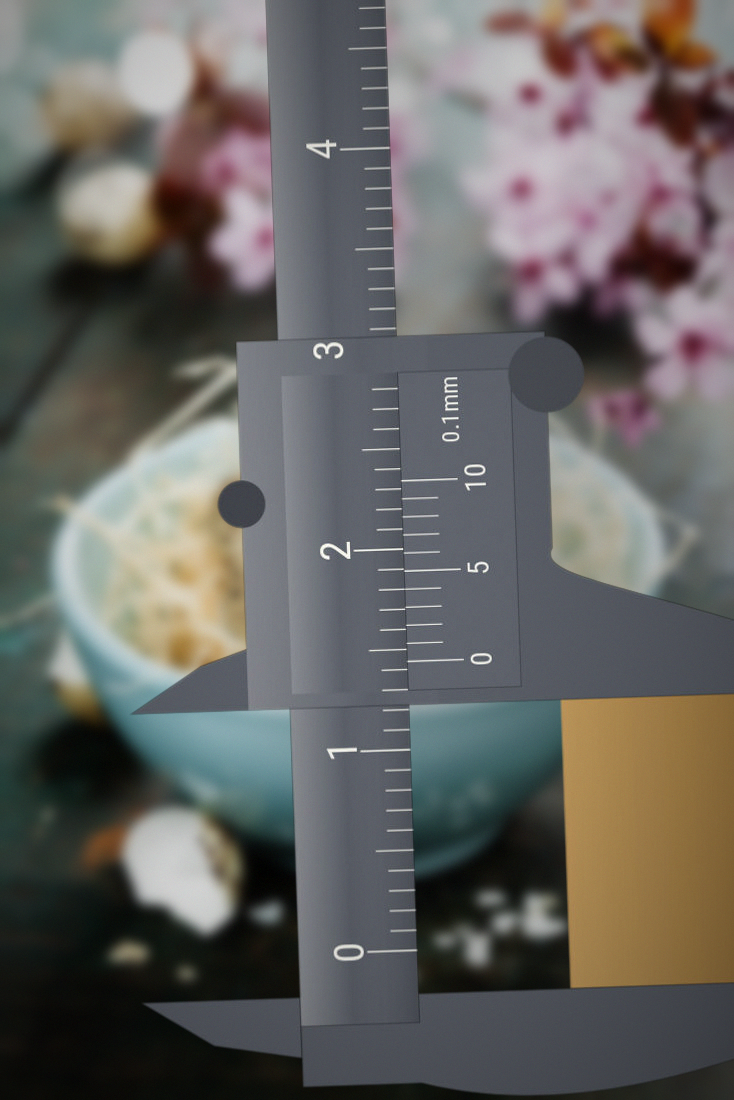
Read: 14.4 mm
